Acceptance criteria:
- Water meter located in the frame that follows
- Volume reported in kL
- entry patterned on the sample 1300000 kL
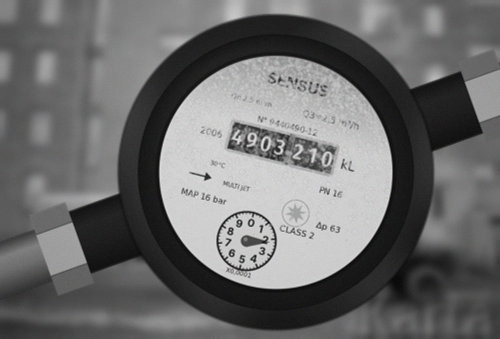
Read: 4903.2102 kL
